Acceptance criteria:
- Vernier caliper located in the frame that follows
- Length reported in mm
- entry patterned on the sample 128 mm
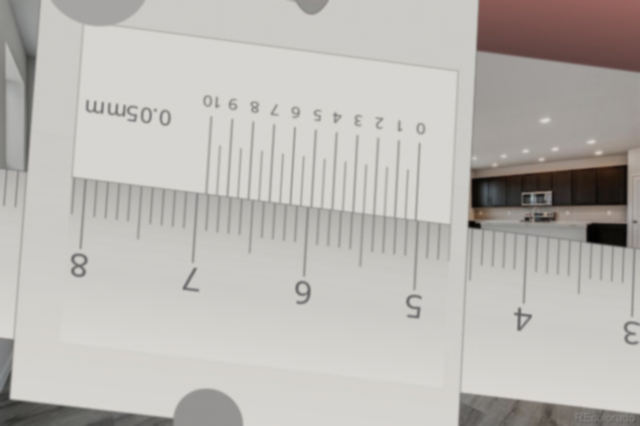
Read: 50.2 mm
